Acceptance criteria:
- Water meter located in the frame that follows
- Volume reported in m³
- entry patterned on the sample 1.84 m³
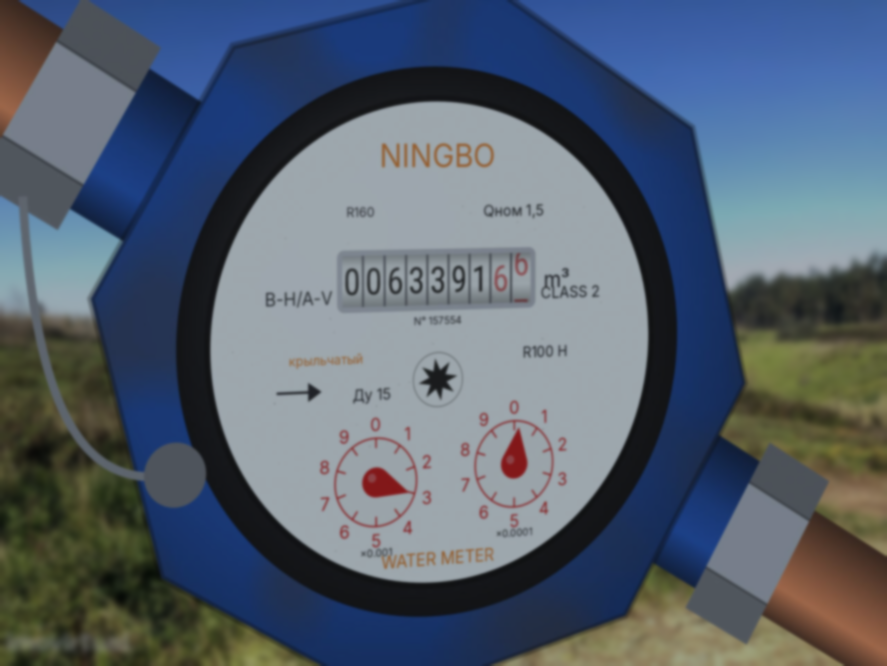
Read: 63391.6630 m³
